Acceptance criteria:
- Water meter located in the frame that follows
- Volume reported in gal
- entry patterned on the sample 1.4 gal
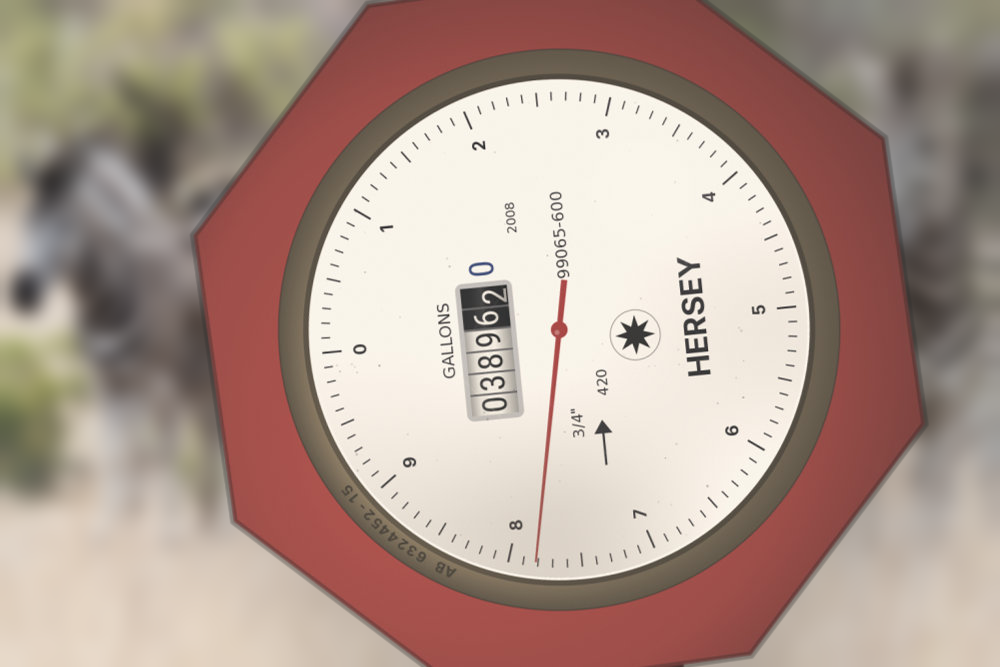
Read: 389617.8 gal
